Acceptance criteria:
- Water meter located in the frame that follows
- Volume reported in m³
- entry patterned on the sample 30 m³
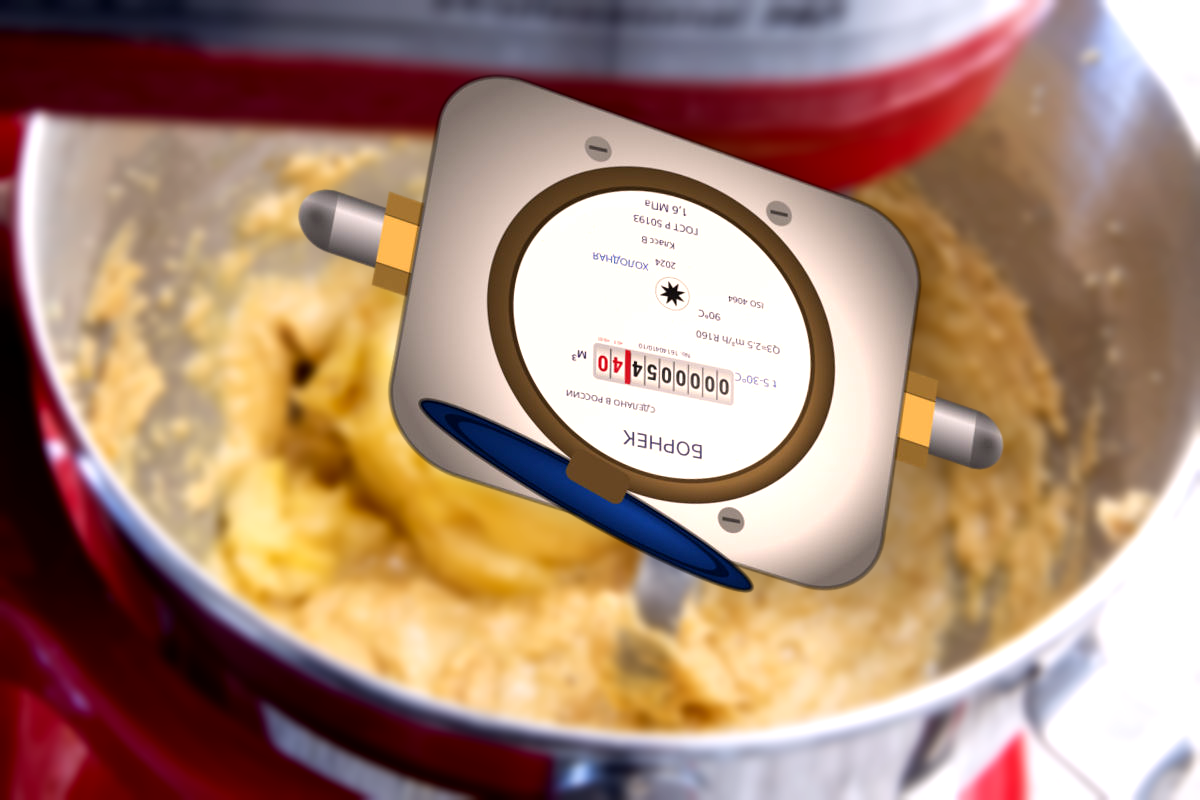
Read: 54.40 m³
